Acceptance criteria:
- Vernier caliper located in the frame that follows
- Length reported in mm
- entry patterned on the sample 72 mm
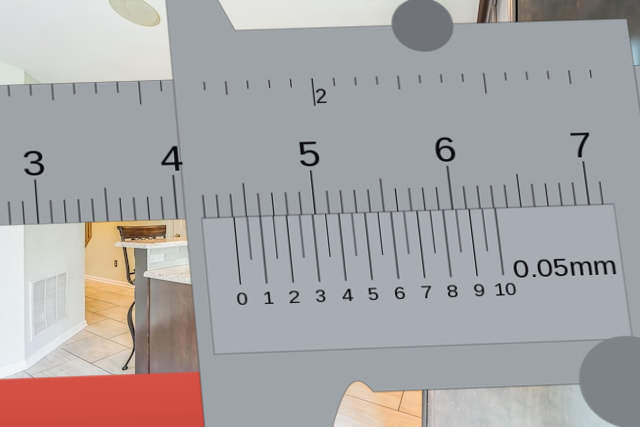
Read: 44.1 mm
